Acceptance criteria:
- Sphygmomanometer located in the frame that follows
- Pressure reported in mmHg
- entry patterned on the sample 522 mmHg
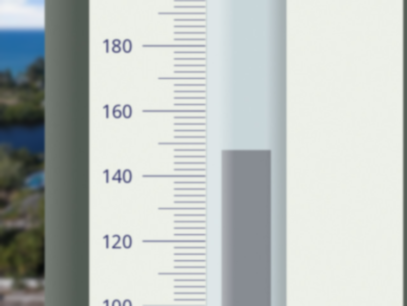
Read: 148 mmHg
